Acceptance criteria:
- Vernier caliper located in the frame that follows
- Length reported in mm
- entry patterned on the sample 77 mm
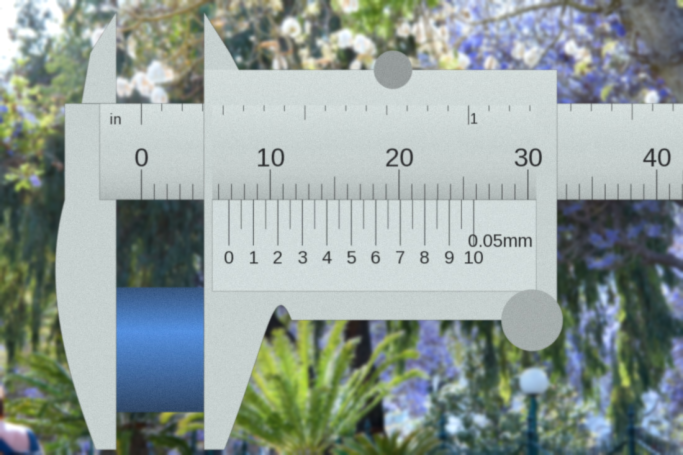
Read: 6.8 mm
